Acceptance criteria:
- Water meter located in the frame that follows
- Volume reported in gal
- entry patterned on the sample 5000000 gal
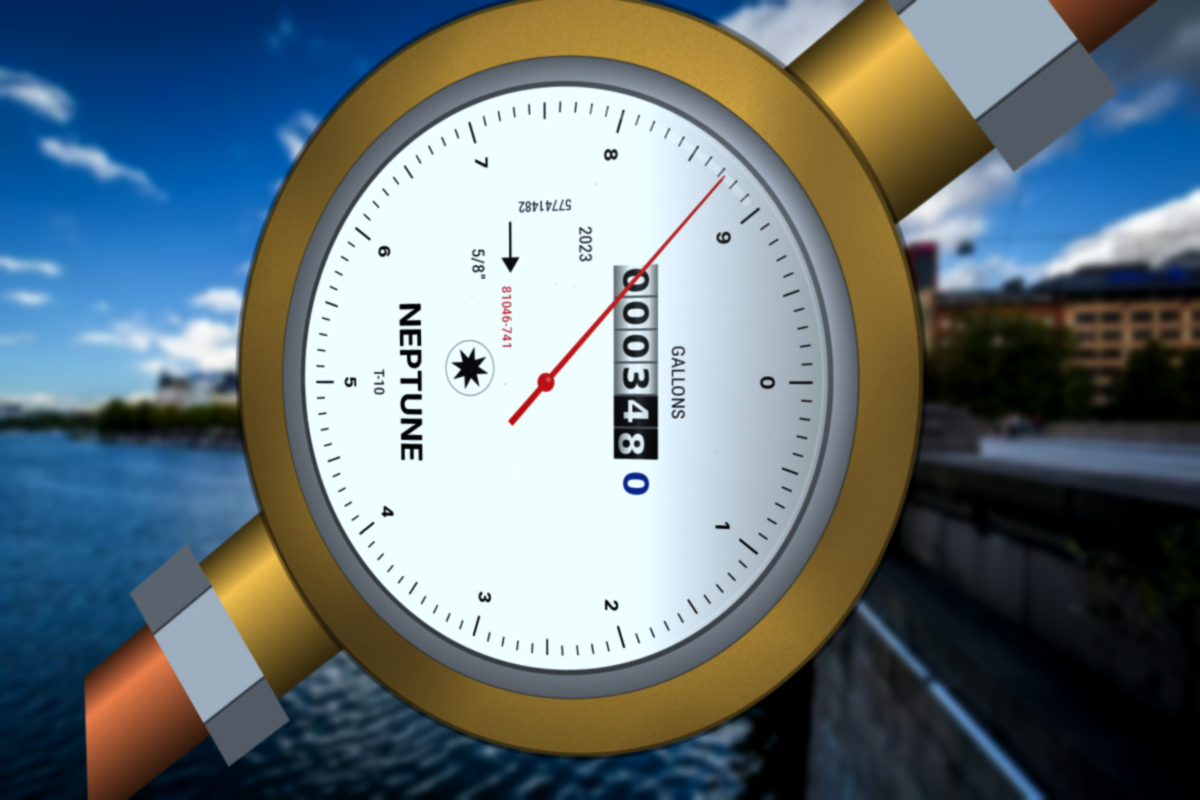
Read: 3478.7 gal
